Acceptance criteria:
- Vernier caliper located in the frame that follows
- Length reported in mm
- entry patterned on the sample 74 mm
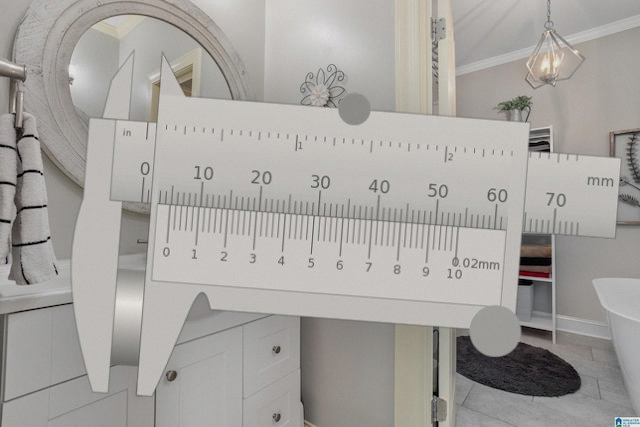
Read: 4.8 mm
